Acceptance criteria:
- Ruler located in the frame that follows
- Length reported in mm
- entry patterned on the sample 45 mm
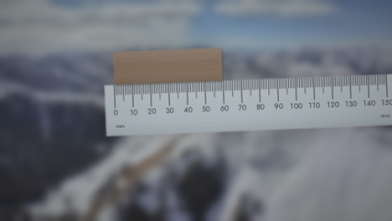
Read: 60 mm
